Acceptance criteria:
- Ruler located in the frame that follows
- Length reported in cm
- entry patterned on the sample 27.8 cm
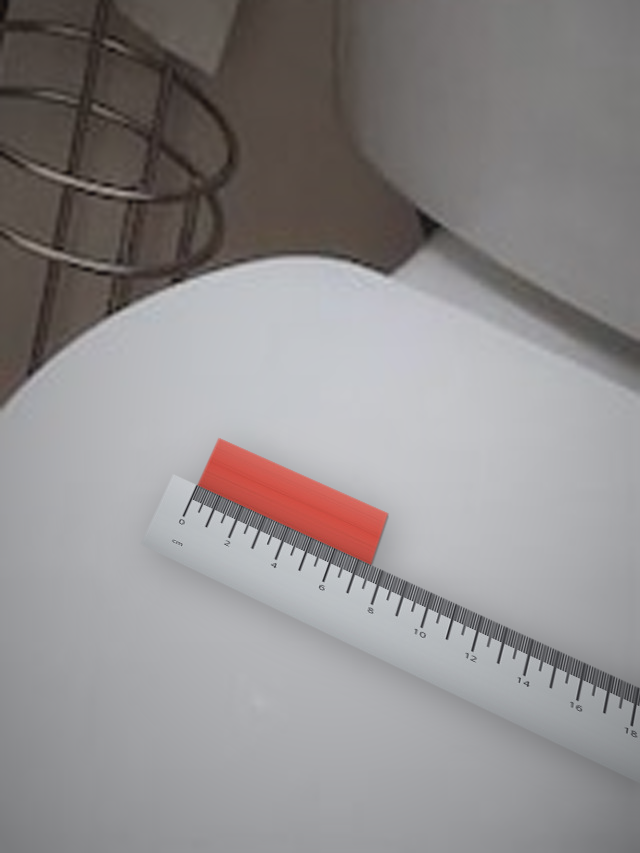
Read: 7.5 cm
